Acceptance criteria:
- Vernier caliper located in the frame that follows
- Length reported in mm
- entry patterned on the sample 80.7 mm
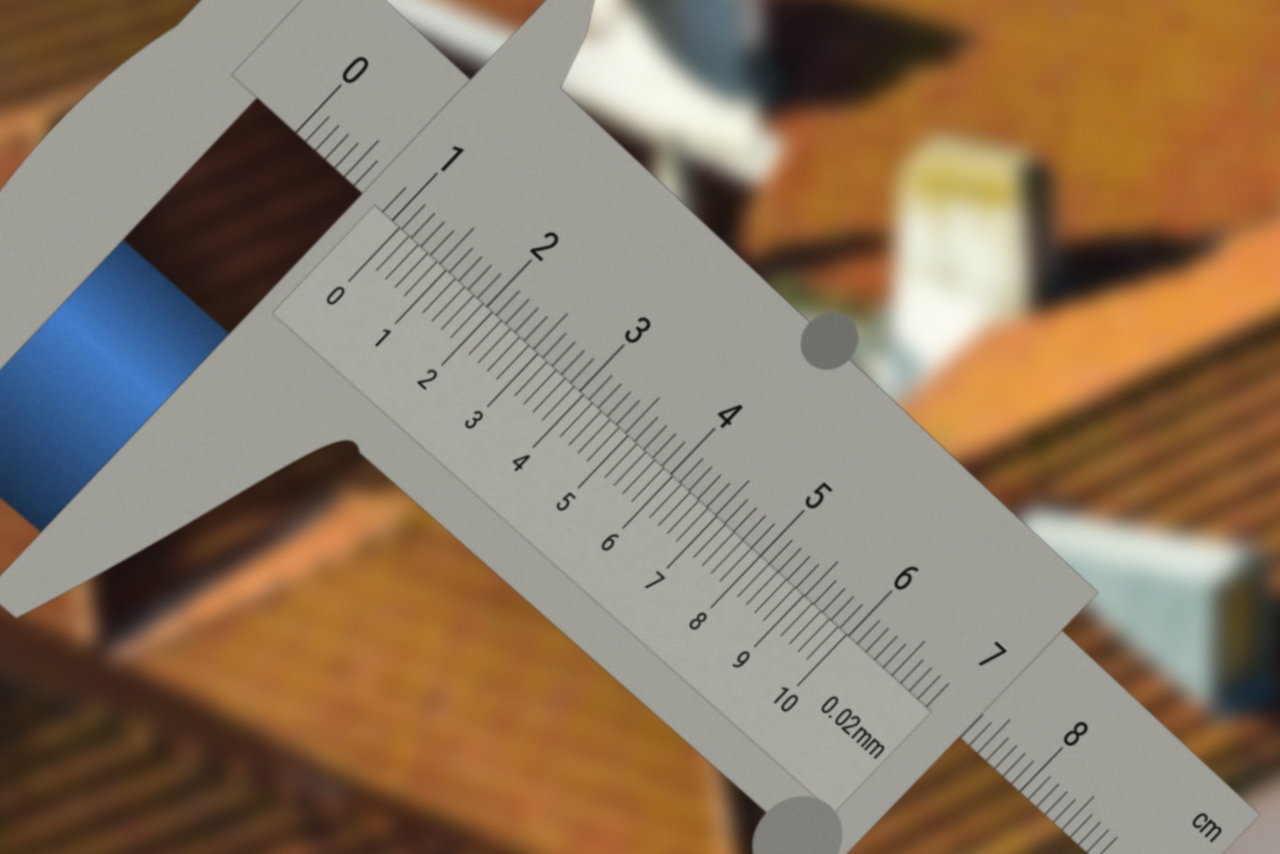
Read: 10.8 mm
